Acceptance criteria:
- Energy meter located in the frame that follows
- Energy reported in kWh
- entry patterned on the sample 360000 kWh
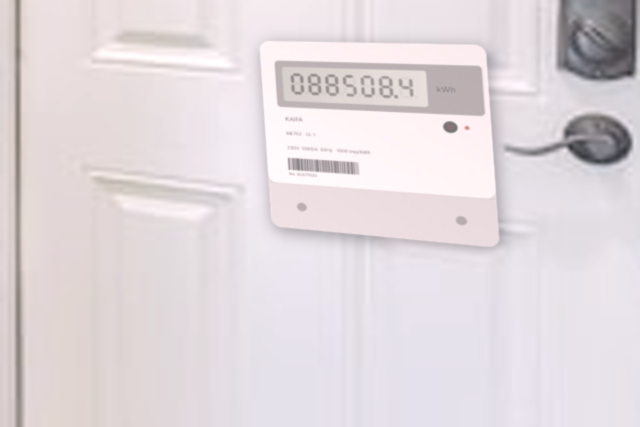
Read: 88508.4 kWh
